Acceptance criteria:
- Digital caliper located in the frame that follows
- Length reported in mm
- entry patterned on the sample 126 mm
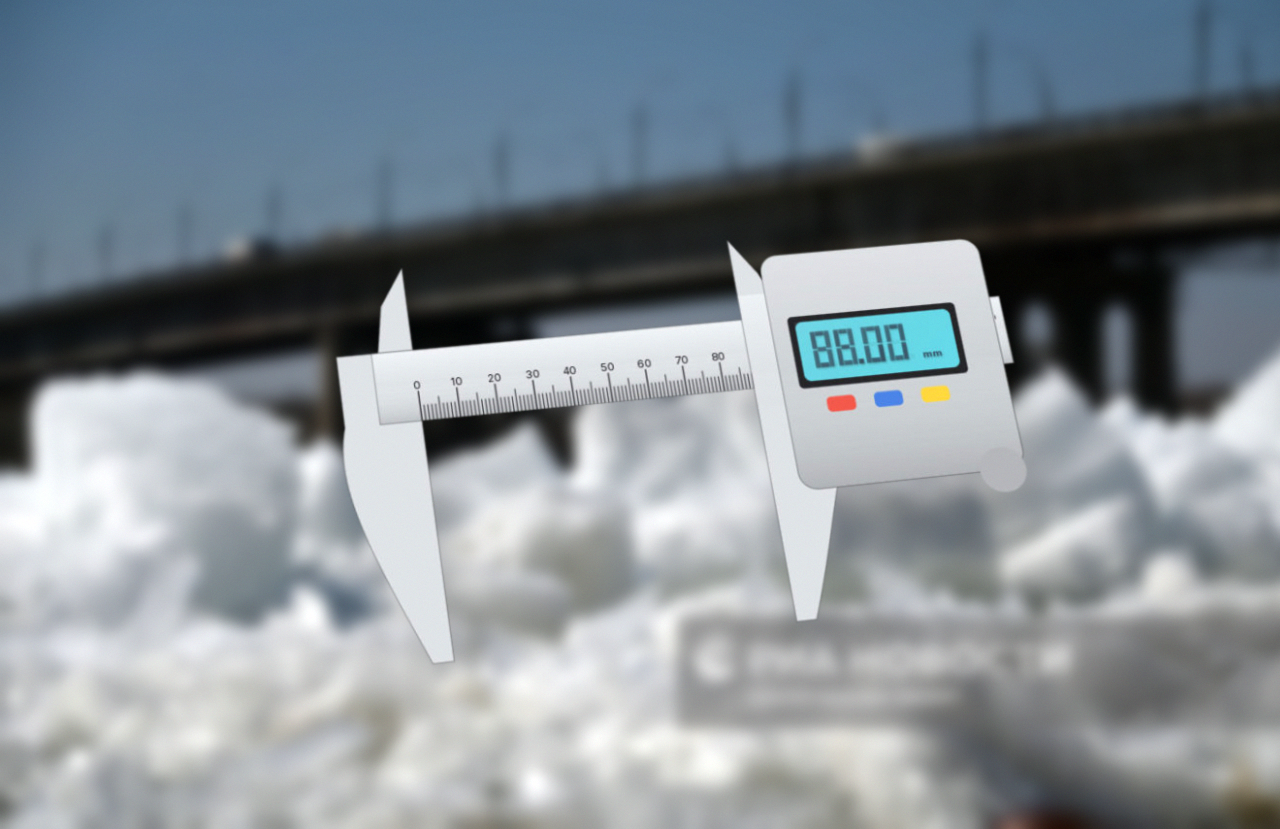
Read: 88.00 mm
